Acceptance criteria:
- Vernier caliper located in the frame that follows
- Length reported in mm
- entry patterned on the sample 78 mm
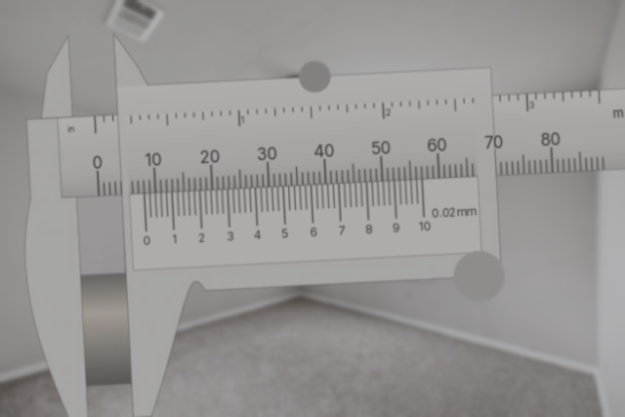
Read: 8.0 mm
